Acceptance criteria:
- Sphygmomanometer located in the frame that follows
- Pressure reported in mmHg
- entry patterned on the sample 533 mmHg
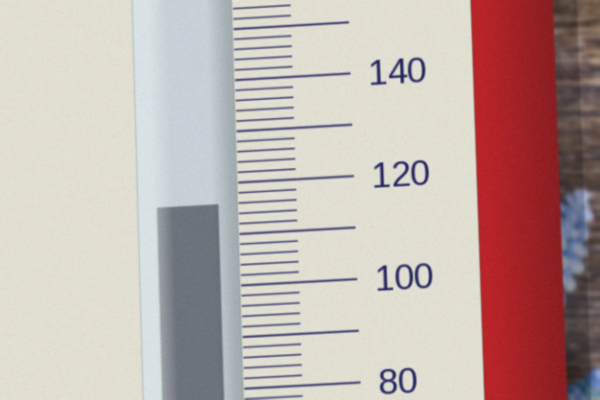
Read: 116 mmHg
